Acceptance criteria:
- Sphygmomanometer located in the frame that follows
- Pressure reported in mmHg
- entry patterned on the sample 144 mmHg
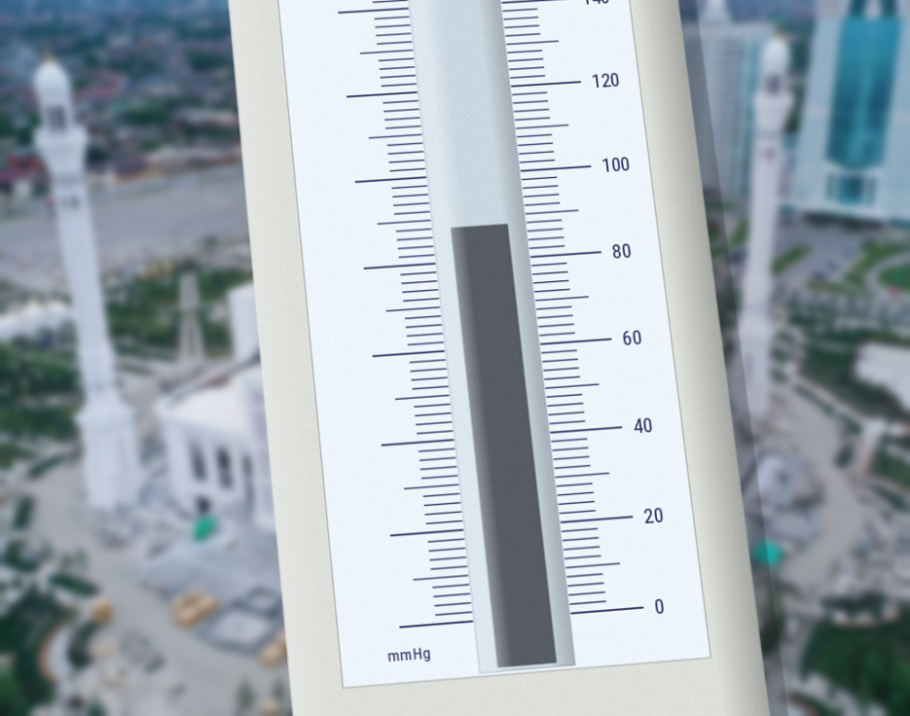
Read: 88 mmHg
